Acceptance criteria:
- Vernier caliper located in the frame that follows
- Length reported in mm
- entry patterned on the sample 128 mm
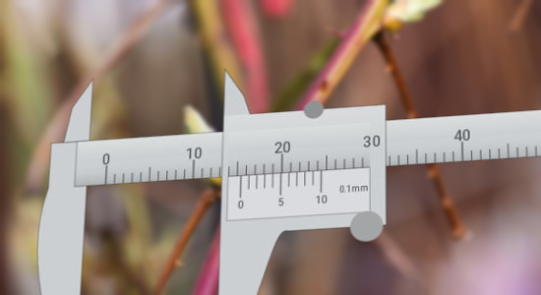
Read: 15.4 mm
